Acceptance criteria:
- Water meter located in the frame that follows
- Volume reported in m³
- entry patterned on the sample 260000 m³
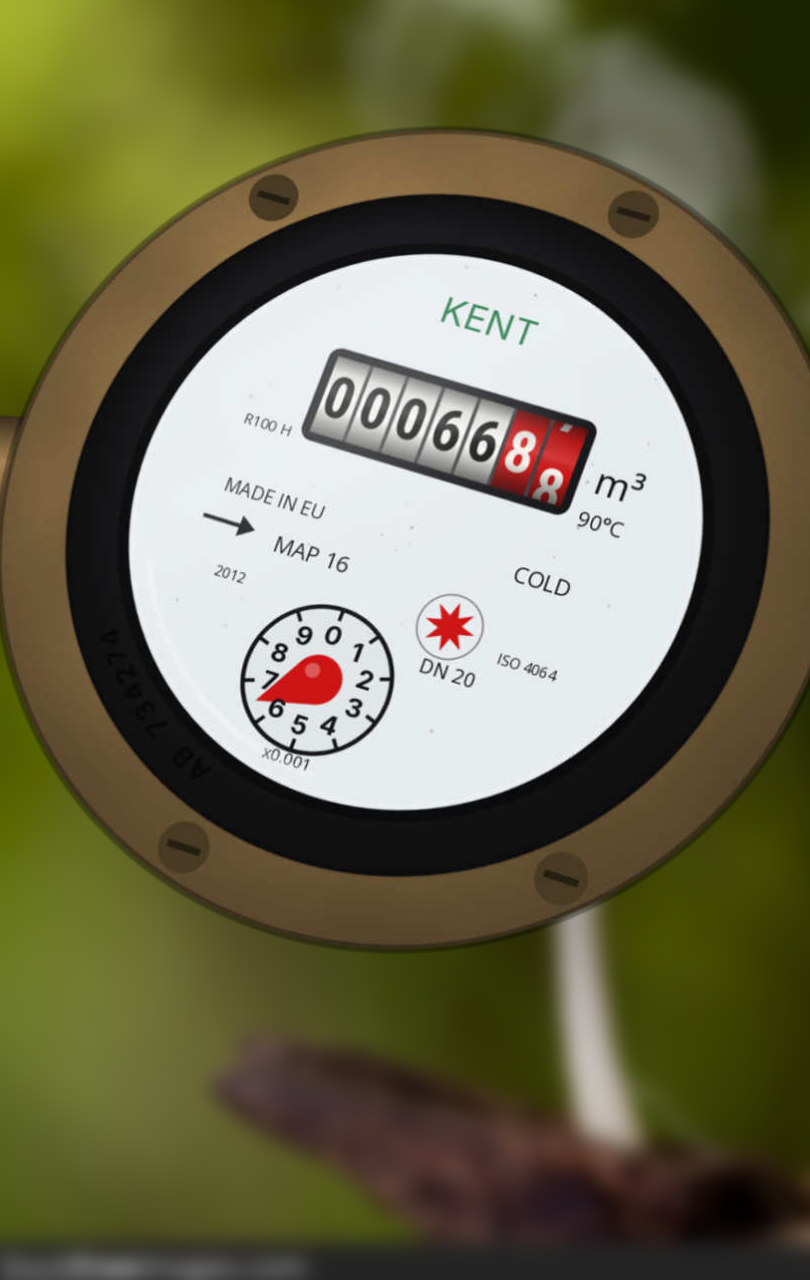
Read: 66.876 m³
